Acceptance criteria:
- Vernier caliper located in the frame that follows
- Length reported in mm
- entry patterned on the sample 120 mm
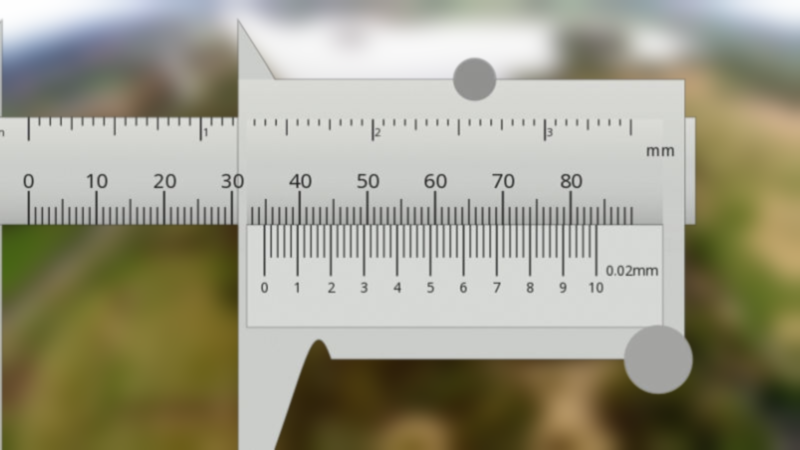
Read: 34.8 mm
